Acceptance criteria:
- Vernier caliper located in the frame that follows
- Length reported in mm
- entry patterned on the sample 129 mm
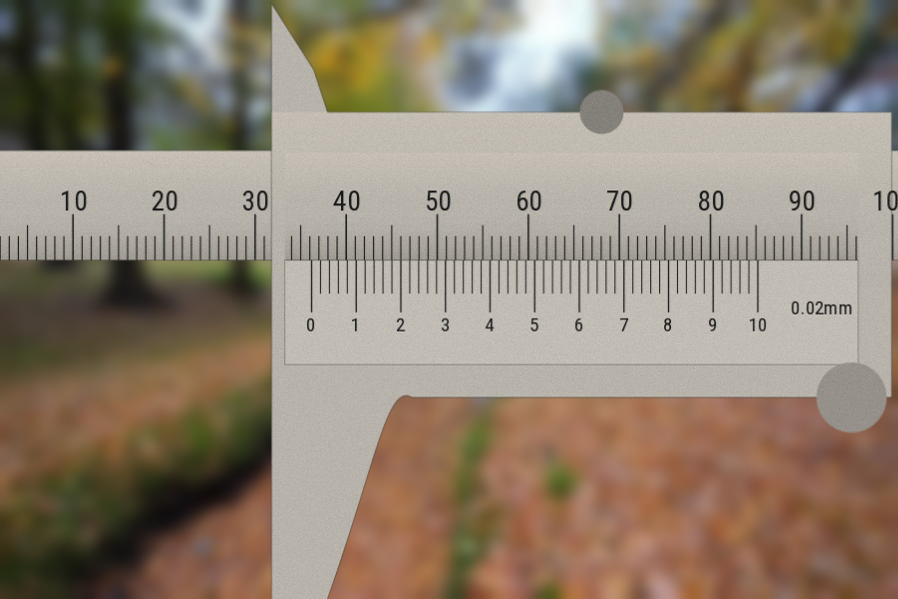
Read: 36.2 mm
